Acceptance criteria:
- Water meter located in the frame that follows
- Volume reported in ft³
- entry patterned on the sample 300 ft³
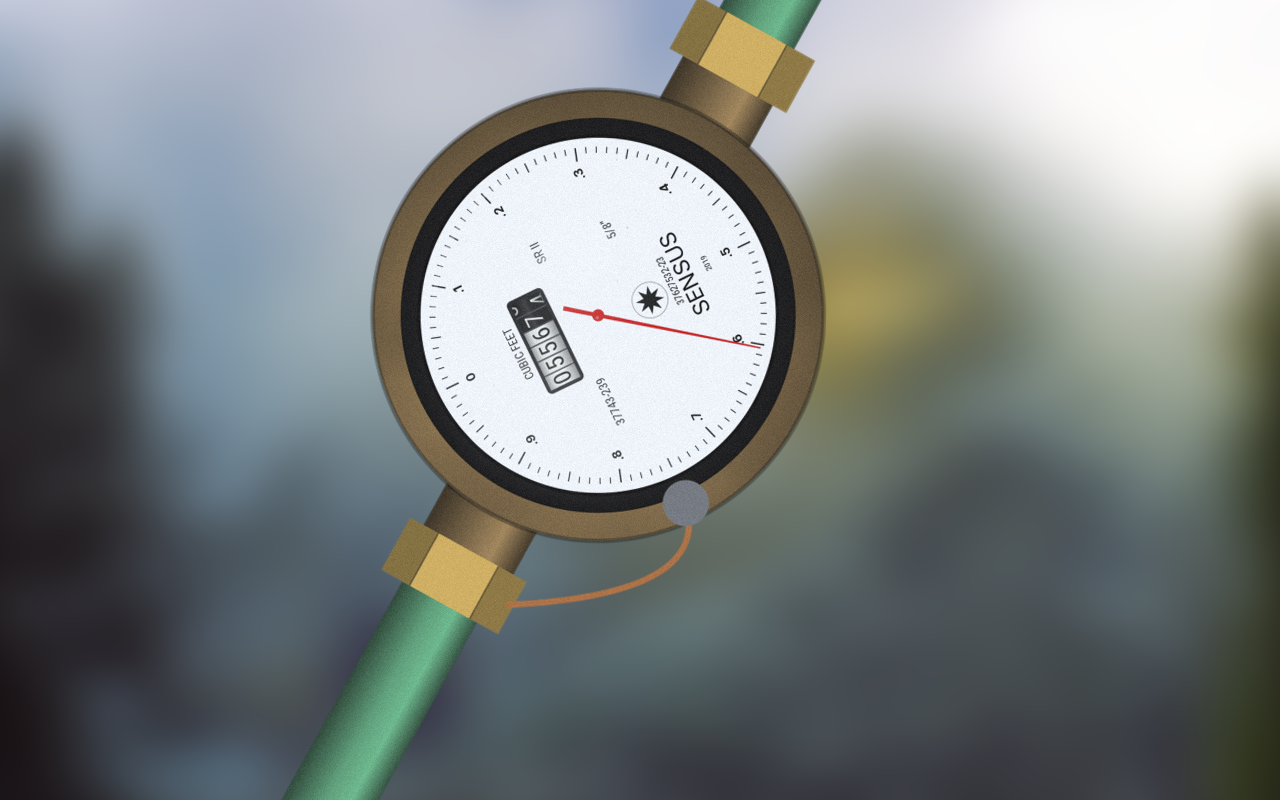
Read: 55673.60 ft³
